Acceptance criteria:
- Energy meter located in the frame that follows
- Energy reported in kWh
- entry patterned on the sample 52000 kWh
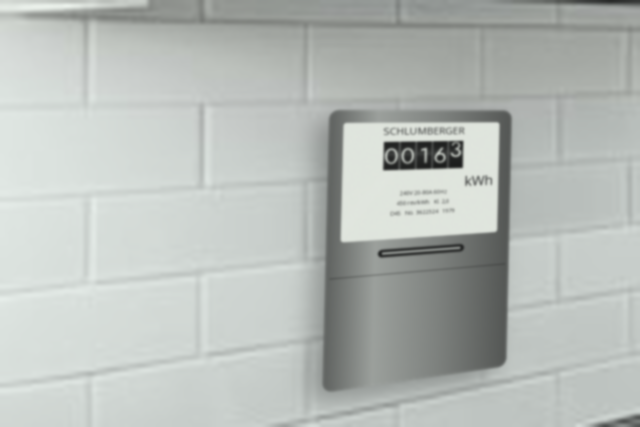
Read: 163 kWh
